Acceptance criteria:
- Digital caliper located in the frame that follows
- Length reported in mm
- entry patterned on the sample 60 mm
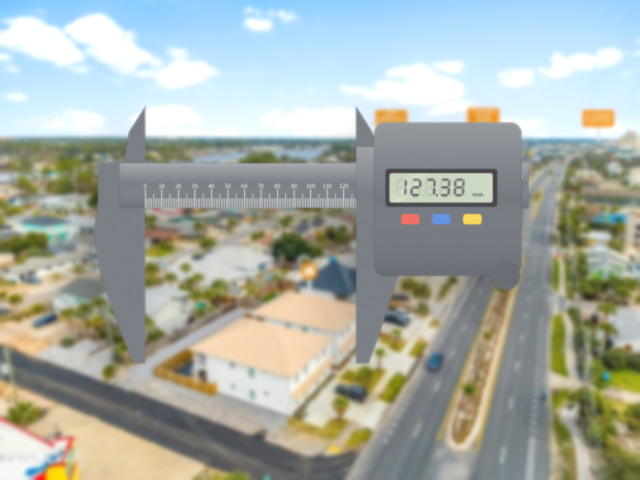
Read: 127.38 mm
